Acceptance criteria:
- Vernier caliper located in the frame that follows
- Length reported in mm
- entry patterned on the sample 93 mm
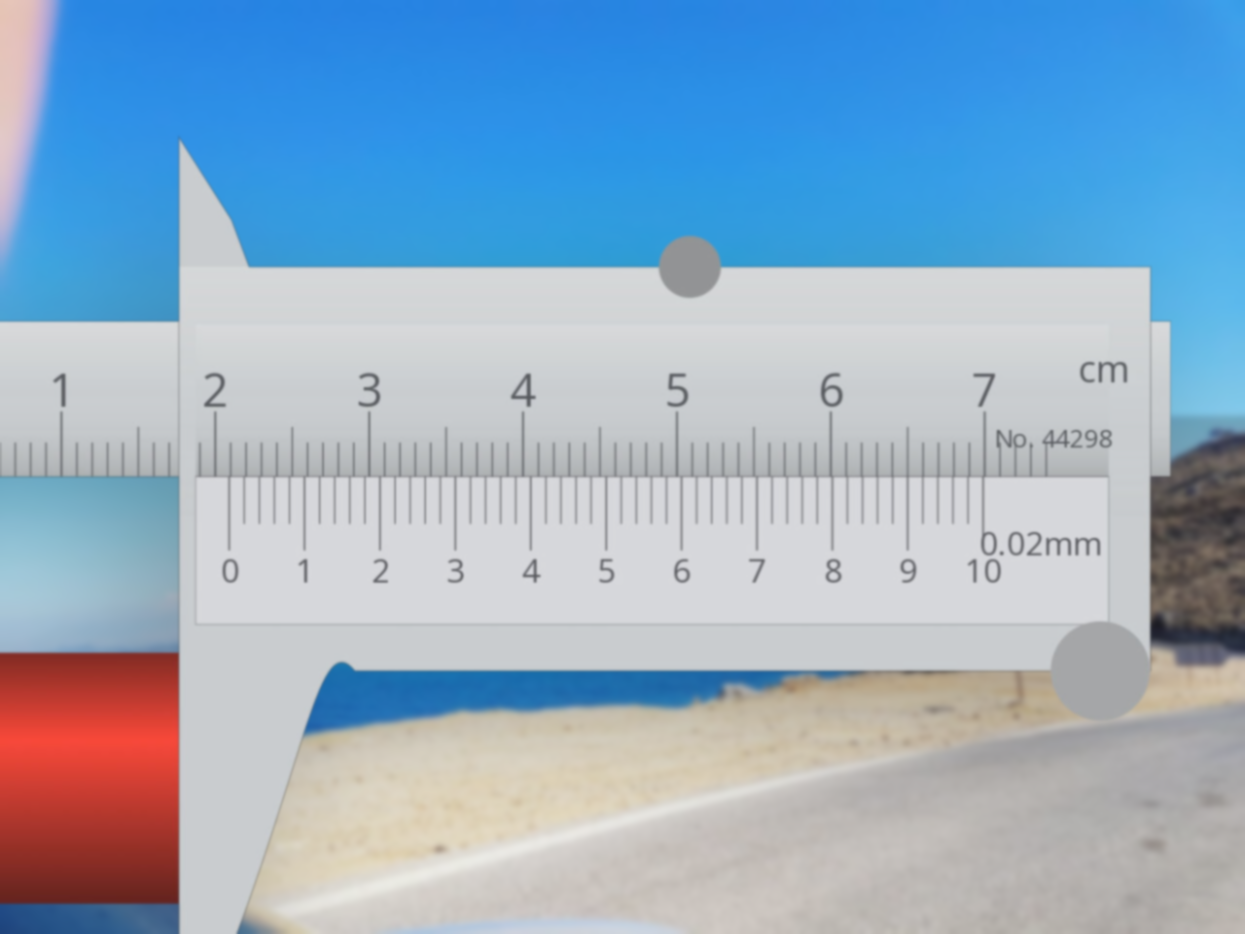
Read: 20.9 mm
